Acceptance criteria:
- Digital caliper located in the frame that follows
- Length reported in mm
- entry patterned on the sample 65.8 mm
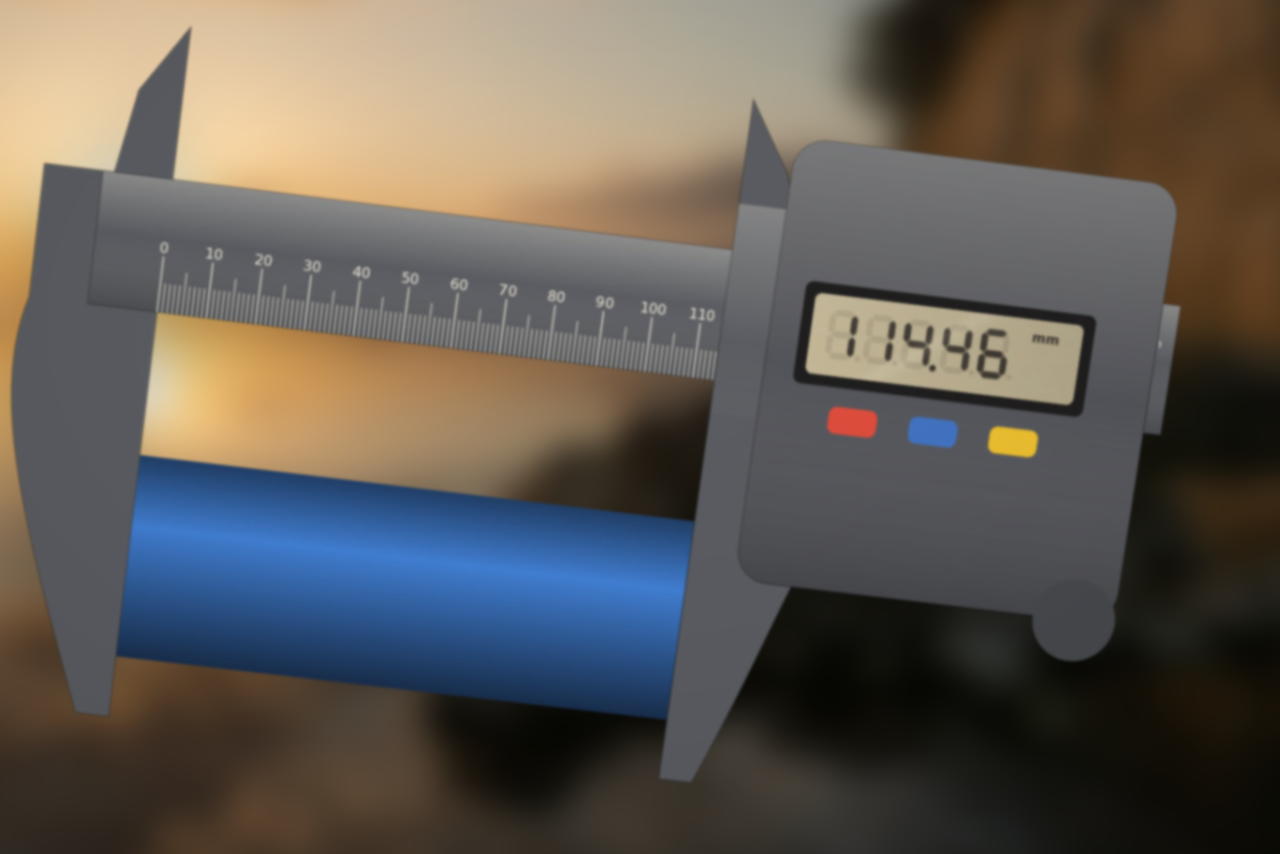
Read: 114.46 mm
